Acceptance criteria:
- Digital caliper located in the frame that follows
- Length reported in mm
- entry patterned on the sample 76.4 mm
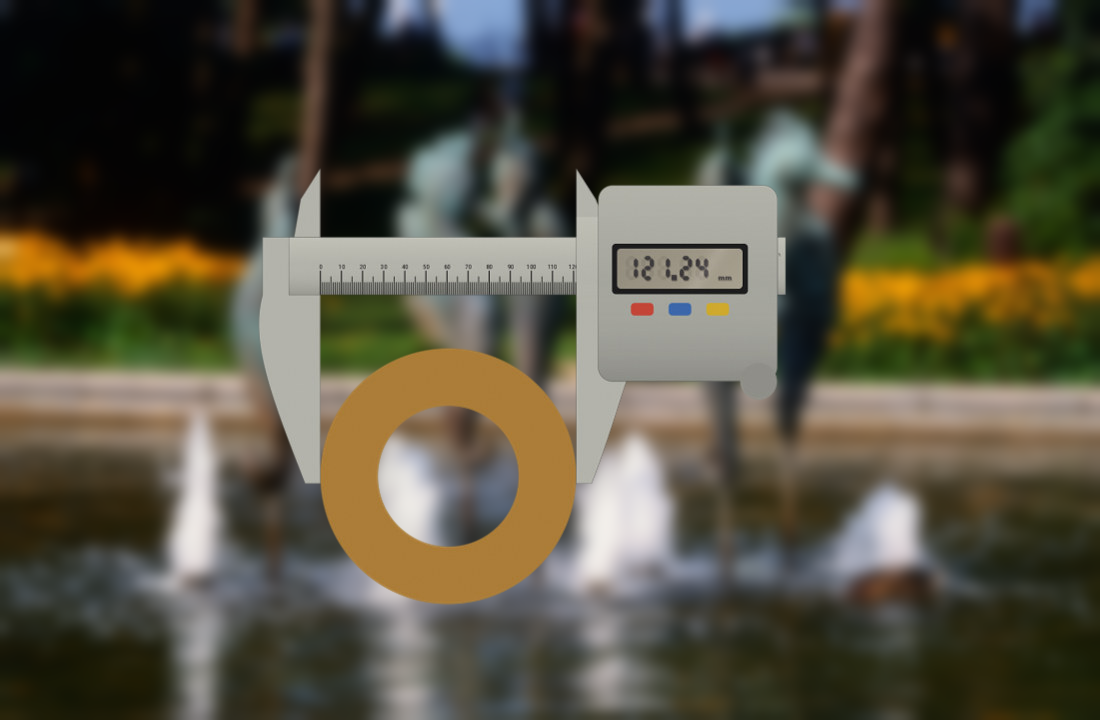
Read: 121.24 mm
